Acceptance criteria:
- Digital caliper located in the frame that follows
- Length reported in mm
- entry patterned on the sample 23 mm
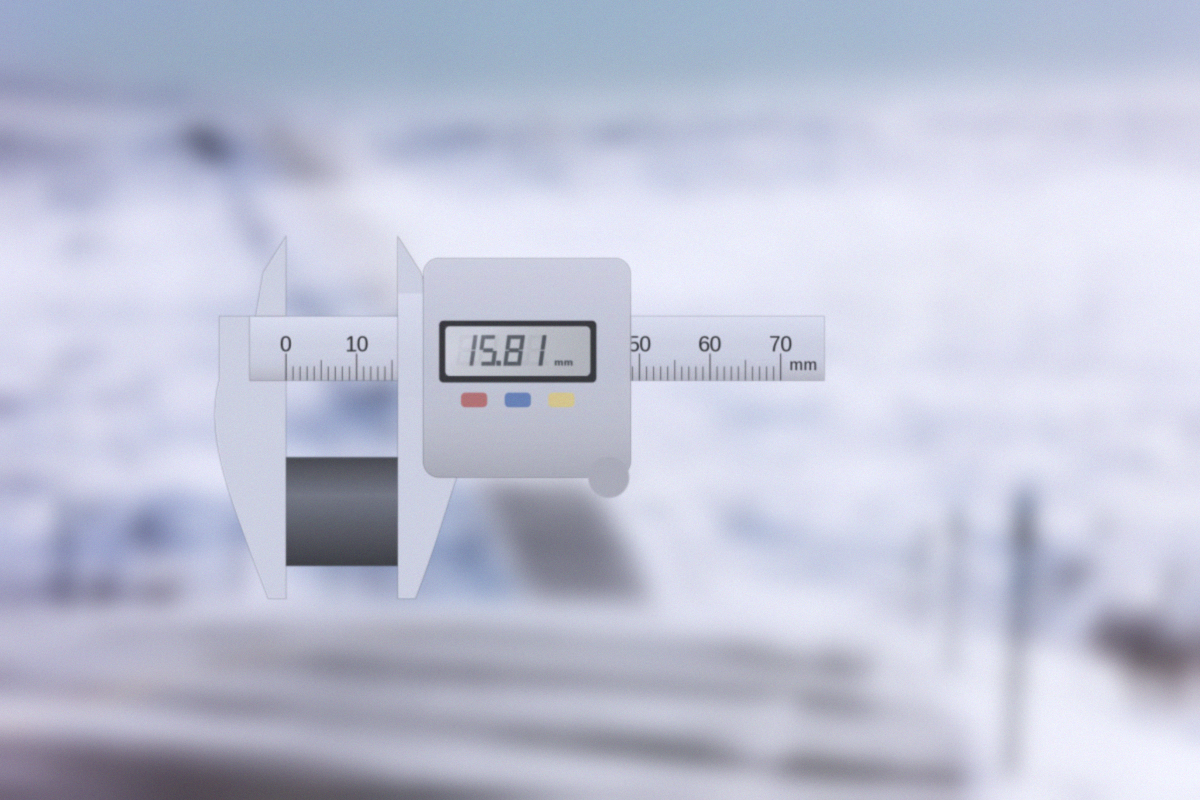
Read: 15.81 mm
